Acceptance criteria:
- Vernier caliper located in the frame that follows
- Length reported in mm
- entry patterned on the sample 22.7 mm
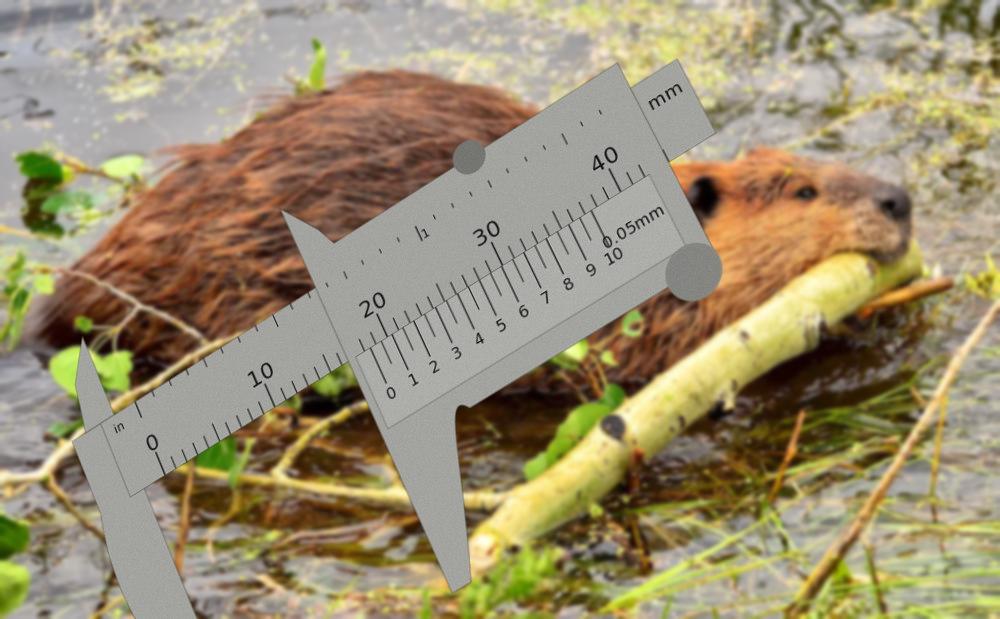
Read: 18.5 mm
